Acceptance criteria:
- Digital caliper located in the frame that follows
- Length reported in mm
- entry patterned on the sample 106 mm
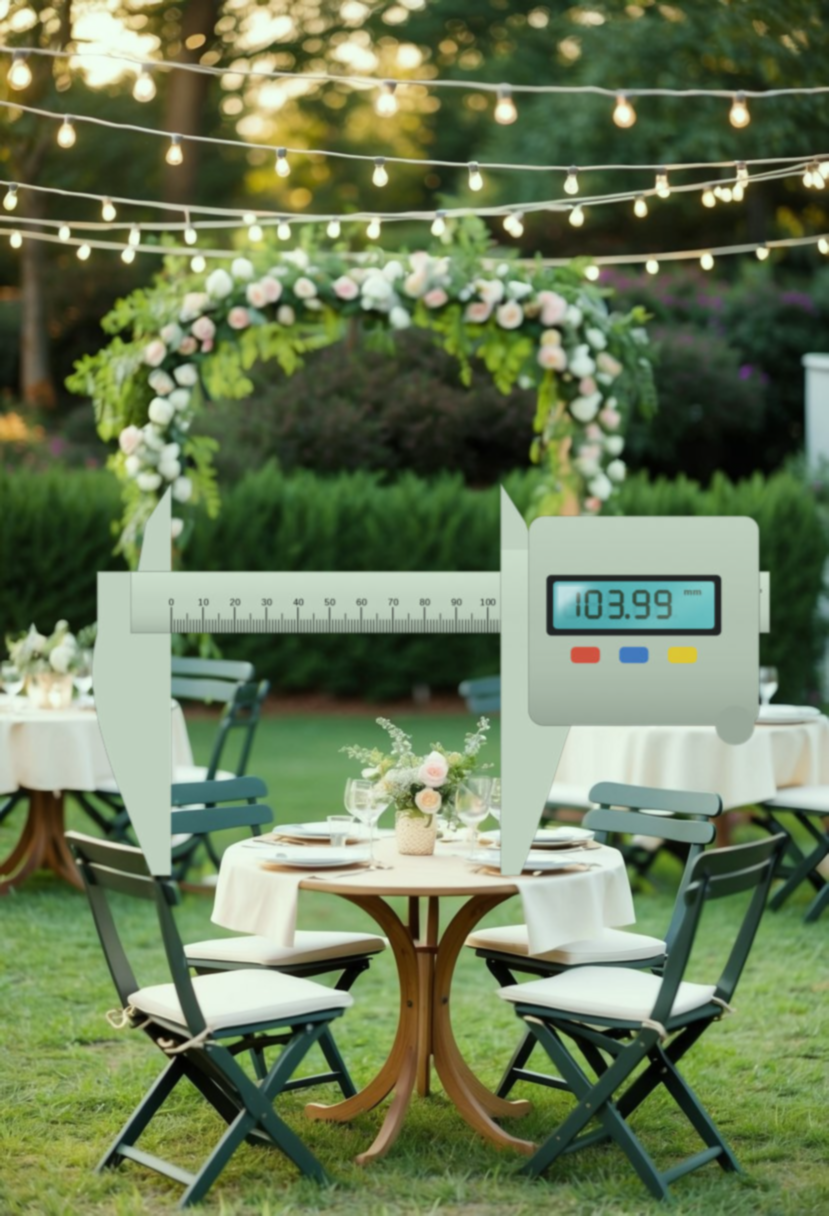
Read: 103.99 mm
